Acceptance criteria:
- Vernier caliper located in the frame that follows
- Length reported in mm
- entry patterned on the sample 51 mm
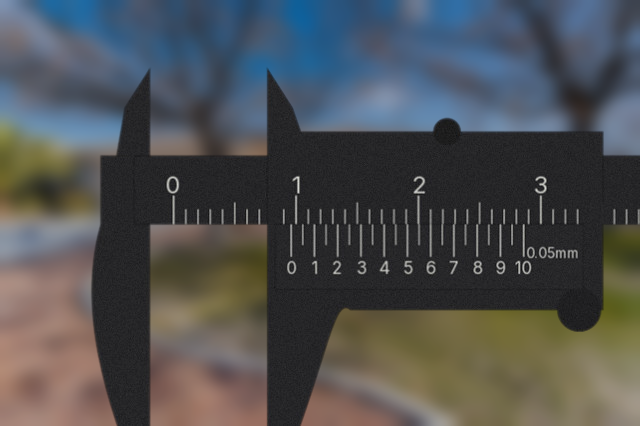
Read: 9.6 mm
